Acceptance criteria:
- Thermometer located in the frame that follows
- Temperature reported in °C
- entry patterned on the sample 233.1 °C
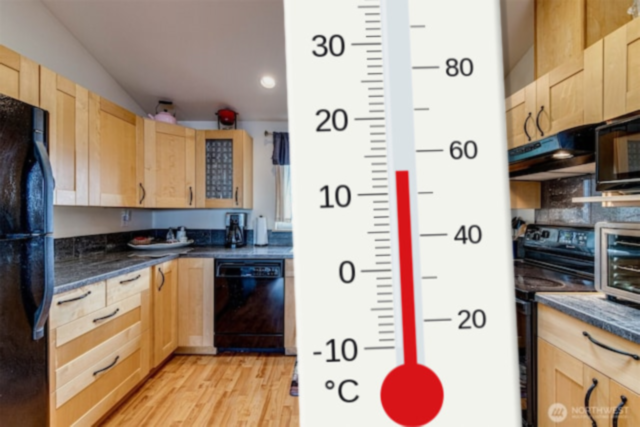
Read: 13 °C
